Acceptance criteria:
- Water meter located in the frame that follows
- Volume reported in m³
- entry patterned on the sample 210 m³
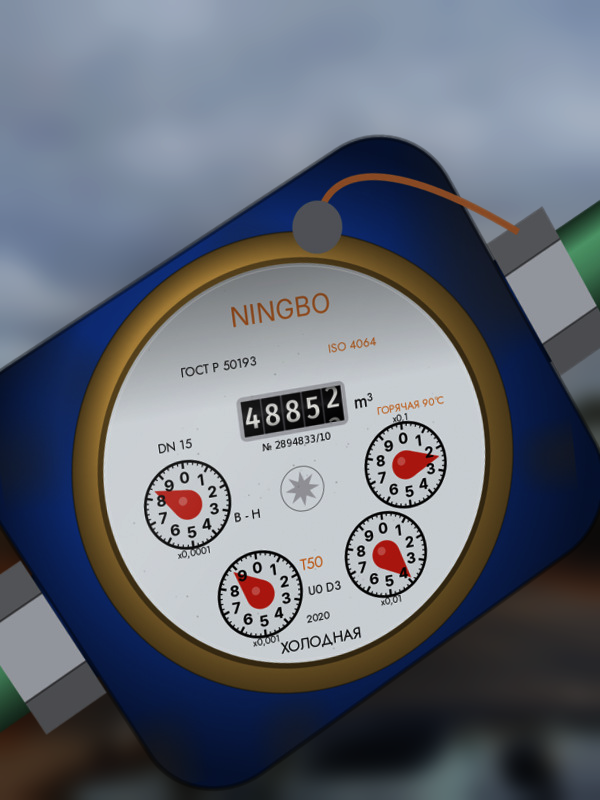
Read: 48852.2388 m³
